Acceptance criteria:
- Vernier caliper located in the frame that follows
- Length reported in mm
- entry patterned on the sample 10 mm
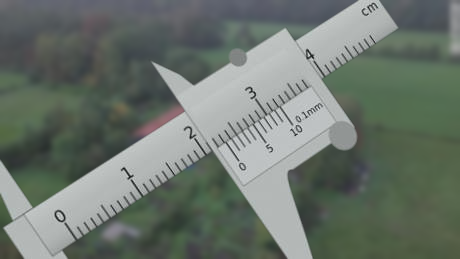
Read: 23.2 mm
